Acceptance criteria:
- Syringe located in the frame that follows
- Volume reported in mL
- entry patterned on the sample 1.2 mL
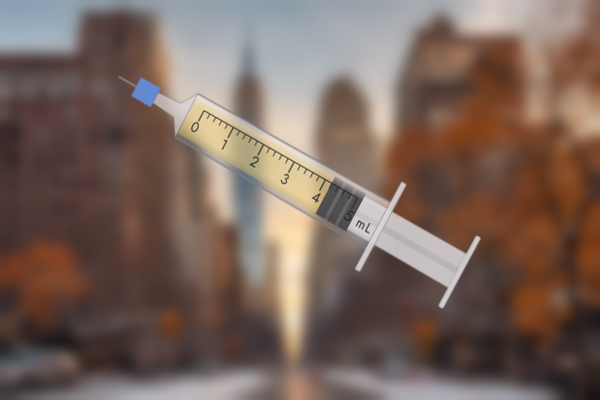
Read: 4.2 mL
